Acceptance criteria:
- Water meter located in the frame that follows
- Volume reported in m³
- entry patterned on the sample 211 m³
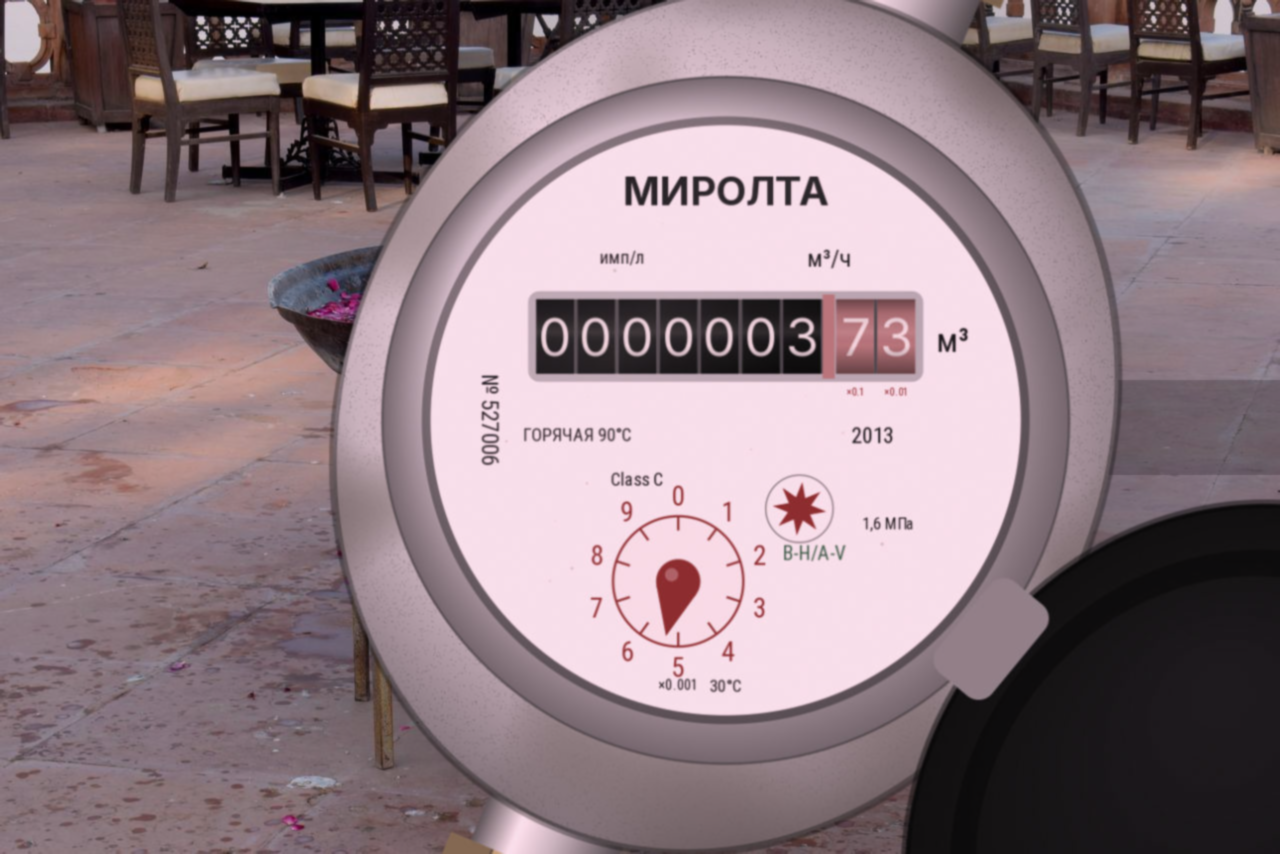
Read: 3.735 m³
